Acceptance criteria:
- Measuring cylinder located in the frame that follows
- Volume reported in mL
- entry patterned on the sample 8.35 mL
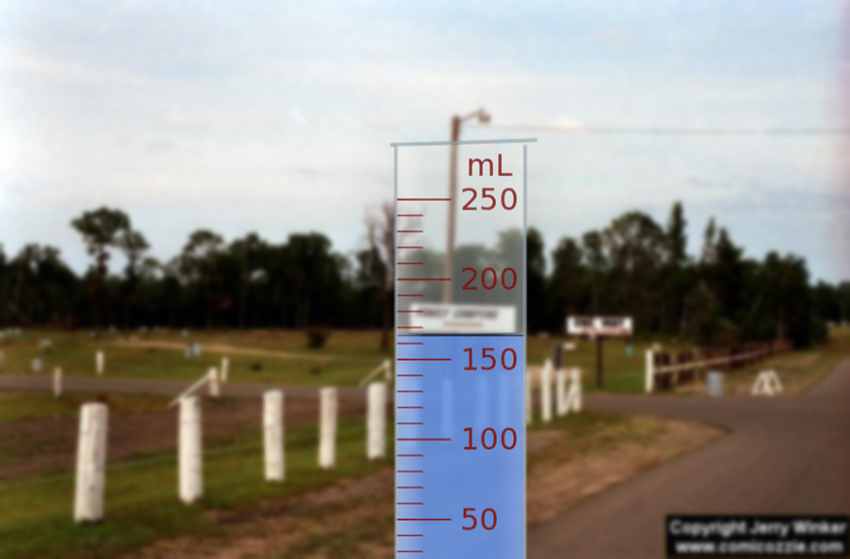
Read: 165 mL
